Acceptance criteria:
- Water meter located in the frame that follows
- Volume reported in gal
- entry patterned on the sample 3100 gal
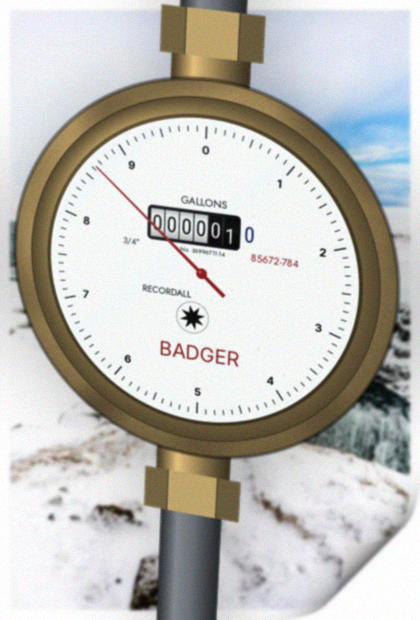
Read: 8.6 gal
